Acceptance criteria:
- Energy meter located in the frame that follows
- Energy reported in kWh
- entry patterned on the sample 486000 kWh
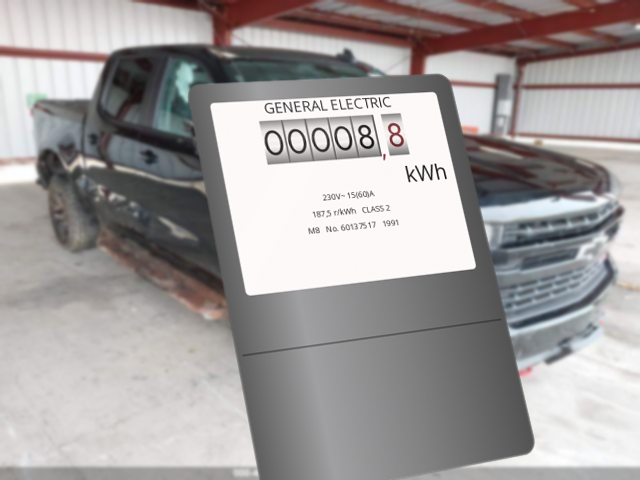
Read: 8.8 kWh
